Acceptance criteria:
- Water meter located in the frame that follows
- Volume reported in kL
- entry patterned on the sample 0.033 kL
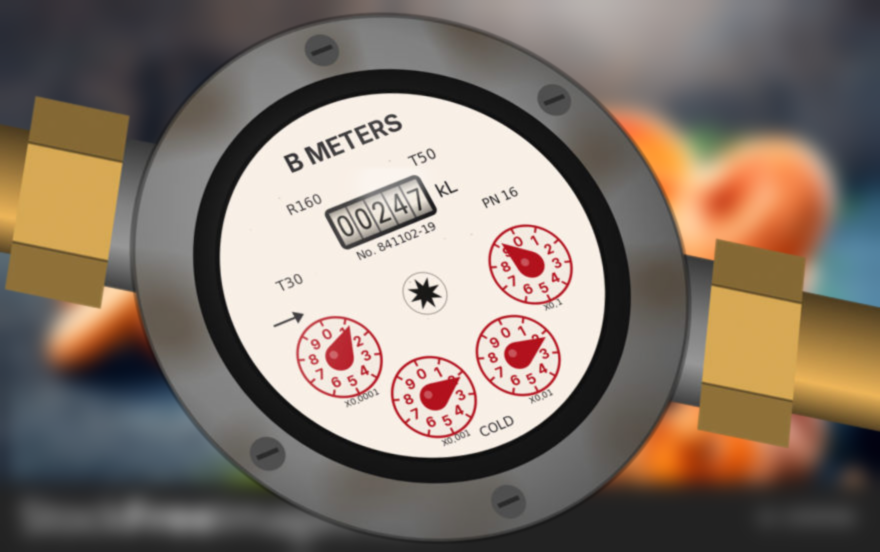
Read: 246.9221 kL
